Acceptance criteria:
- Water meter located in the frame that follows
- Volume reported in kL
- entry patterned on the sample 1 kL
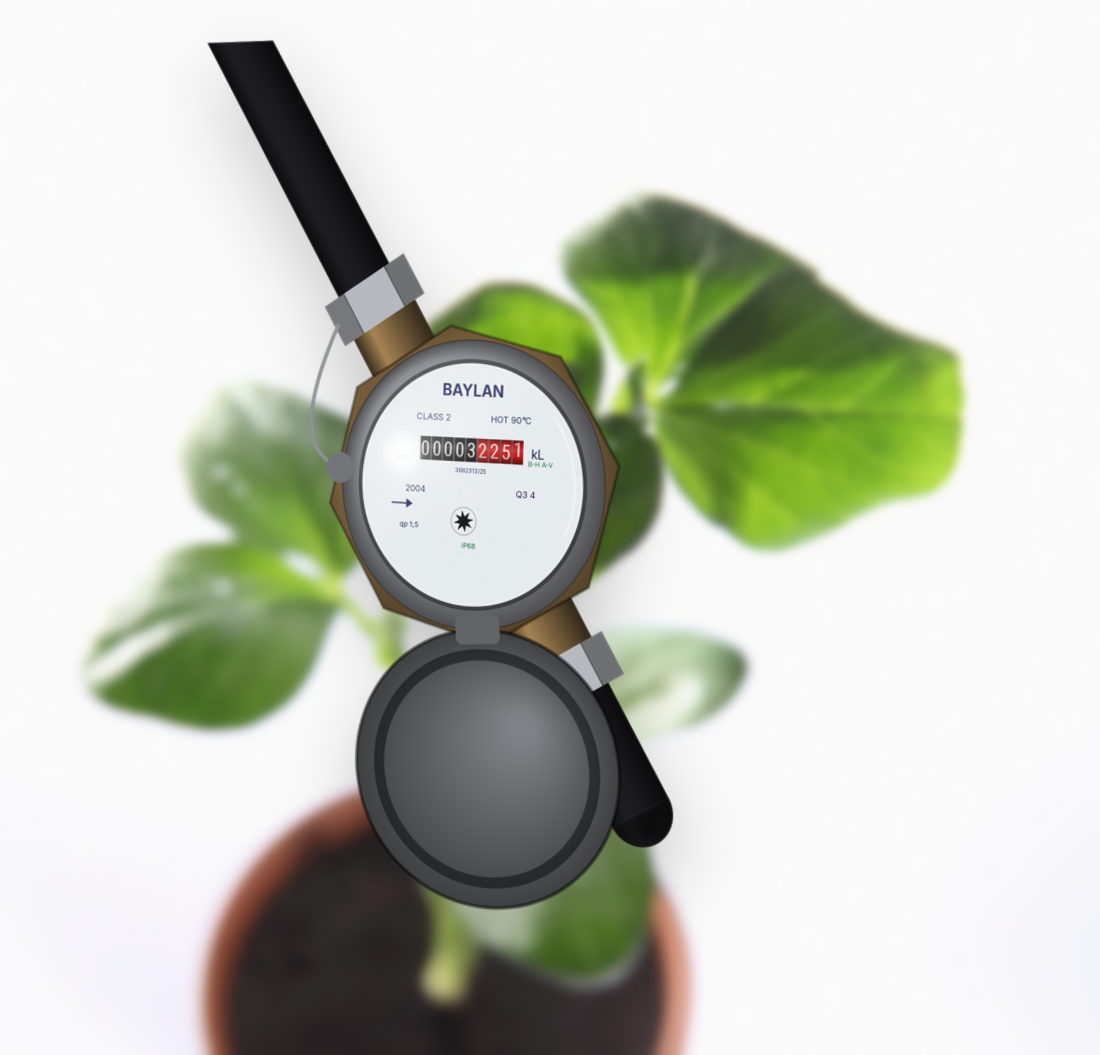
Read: 3.2251 kL
